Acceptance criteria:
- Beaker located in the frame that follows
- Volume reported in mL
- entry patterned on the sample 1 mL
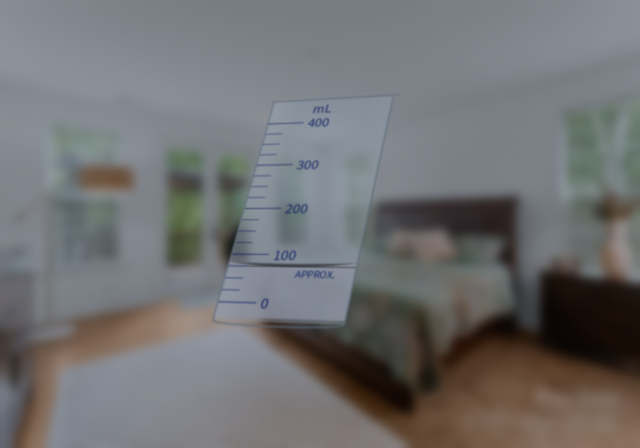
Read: 75 mL
